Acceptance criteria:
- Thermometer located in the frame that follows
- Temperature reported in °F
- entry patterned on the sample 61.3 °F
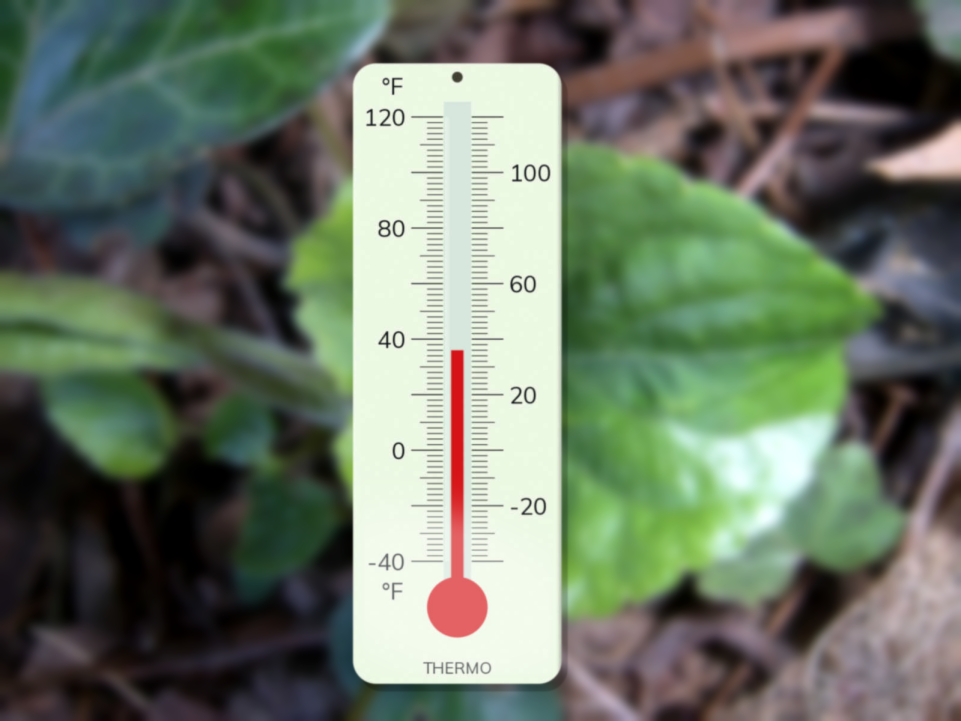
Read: 36 °F
